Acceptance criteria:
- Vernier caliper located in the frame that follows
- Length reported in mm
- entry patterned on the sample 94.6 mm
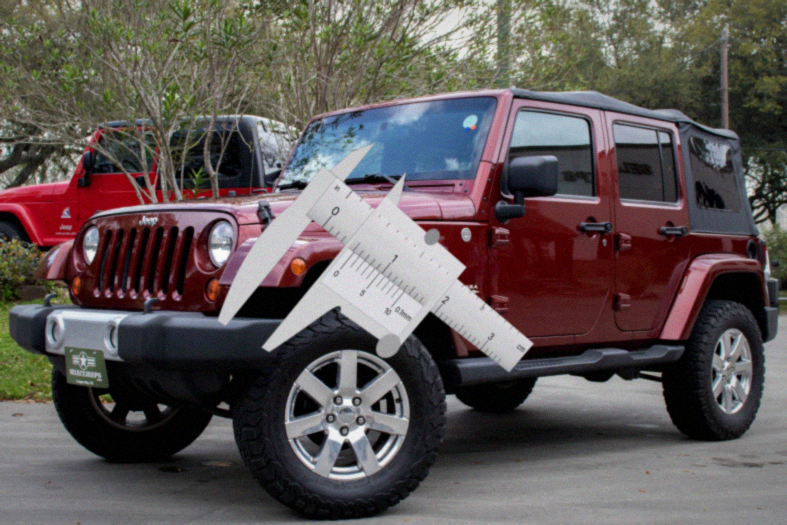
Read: 5.2 mm
